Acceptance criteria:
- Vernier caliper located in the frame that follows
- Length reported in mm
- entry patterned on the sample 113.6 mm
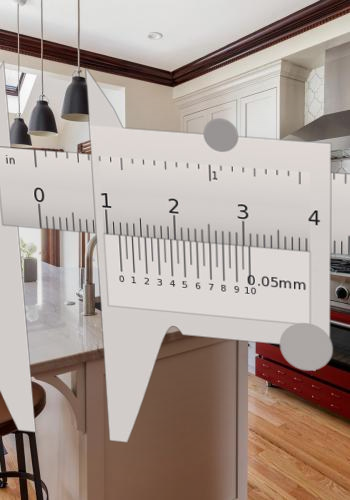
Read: 11.8 mm
